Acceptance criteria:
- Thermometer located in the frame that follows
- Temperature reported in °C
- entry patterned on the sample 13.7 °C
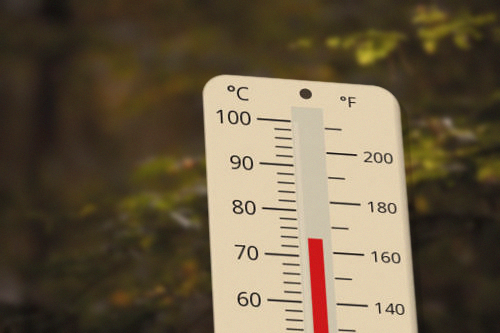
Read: 74 °C
